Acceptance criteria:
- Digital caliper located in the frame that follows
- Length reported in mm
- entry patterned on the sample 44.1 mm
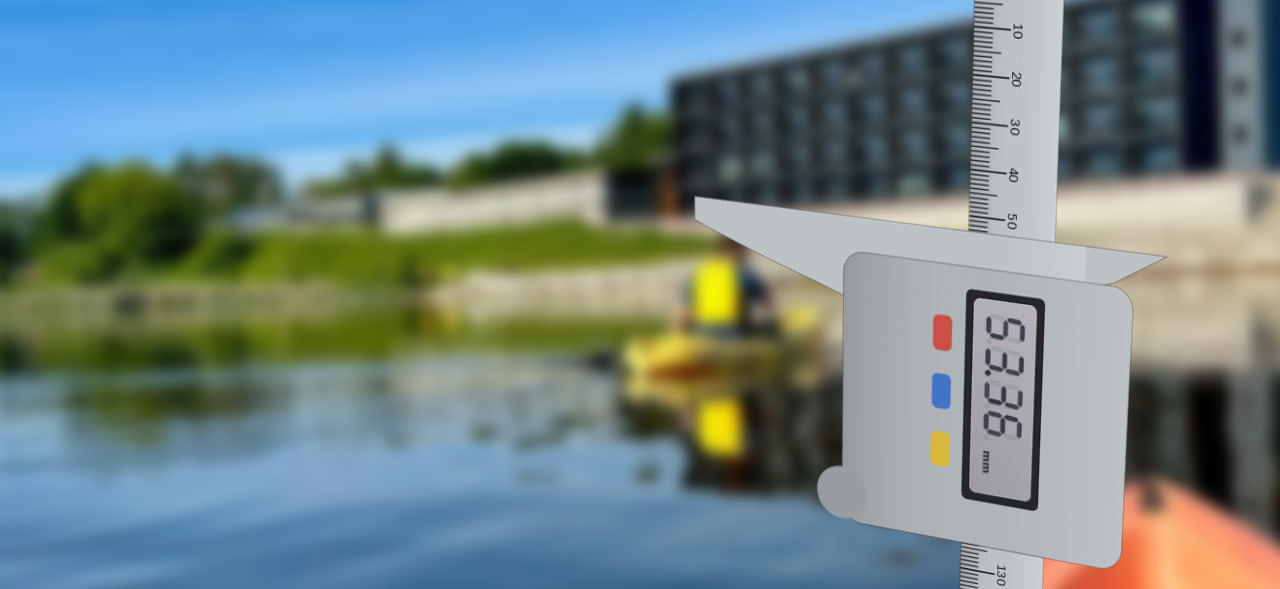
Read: 53.36 mm
